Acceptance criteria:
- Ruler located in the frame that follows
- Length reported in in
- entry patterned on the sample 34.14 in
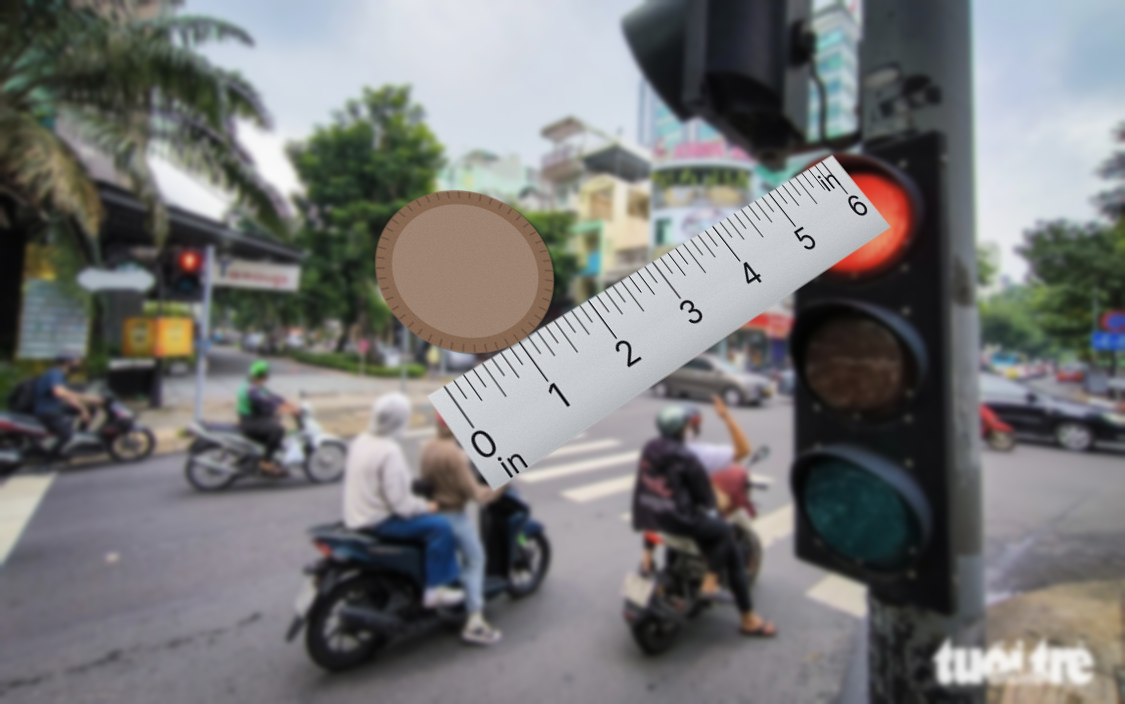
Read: 2 in
